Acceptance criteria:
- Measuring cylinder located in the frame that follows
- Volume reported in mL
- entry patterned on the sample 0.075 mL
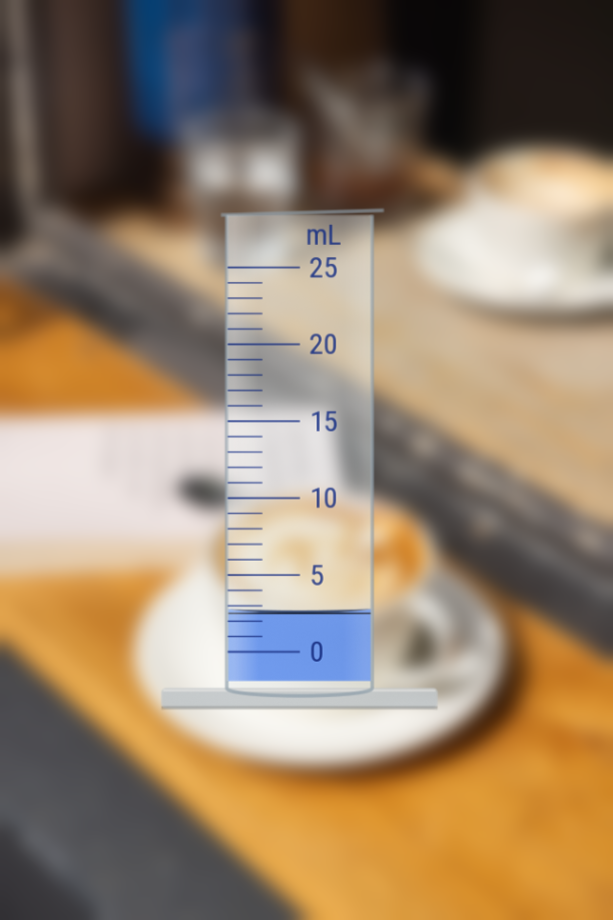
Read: 2.5 mL
